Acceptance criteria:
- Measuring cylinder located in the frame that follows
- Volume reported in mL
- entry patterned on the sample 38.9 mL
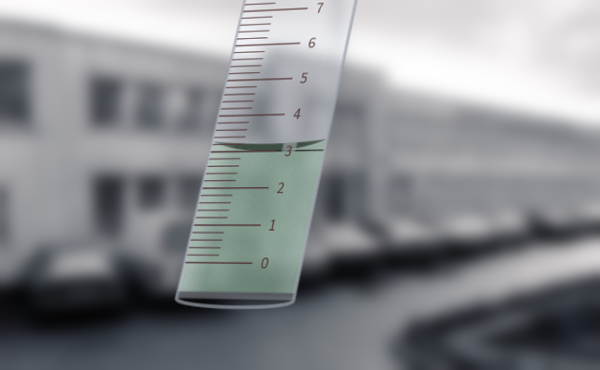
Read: 3 mL
